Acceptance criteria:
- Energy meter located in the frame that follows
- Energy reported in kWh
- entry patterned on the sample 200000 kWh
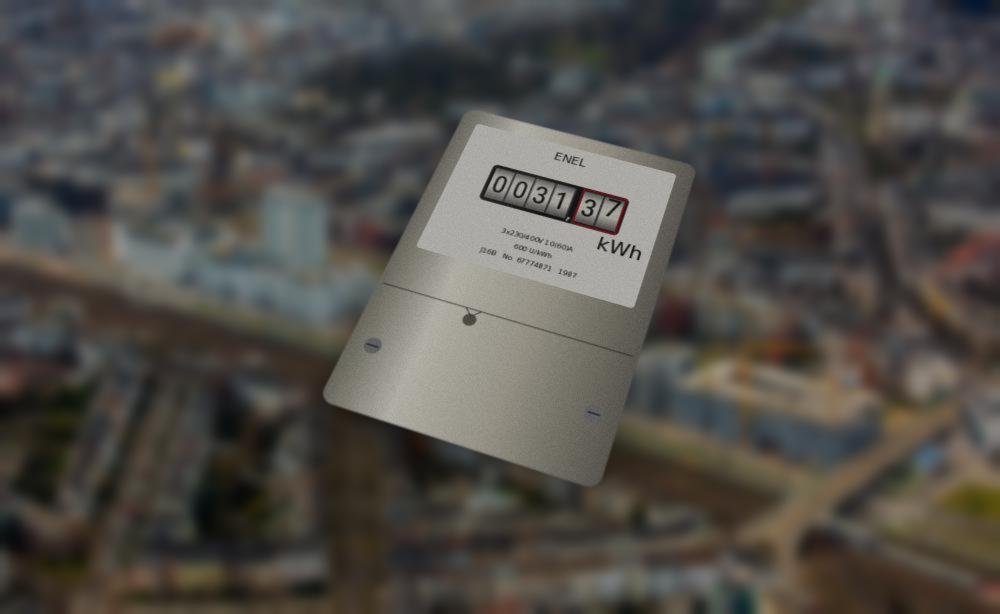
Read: 31.37 kWh
